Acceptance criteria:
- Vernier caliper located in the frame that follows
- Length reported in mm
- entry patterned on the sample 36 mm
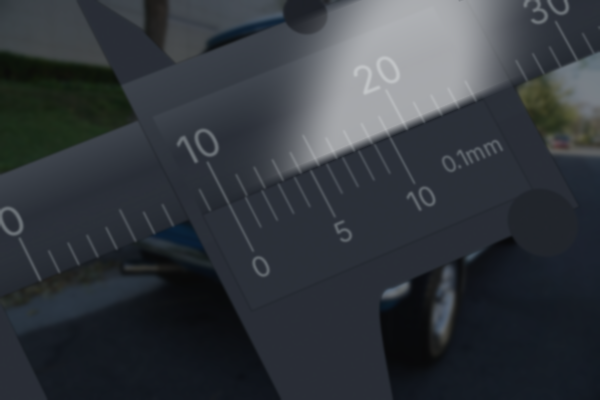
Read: 10.0 mm
